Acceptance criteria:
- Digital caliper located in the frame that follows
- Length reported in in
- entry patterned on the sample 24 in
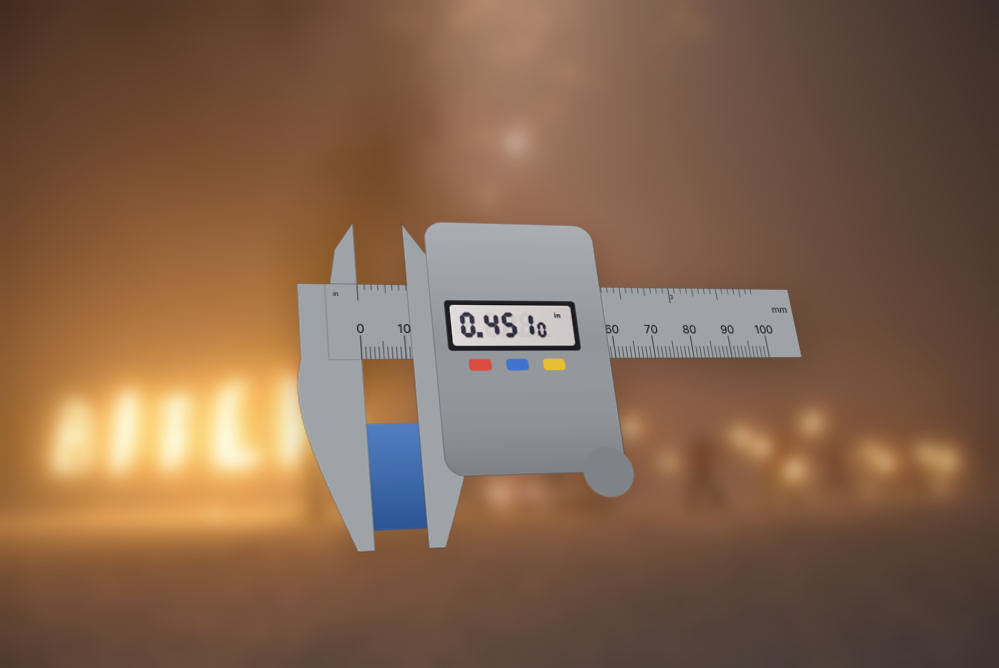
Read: 0.4510 in
